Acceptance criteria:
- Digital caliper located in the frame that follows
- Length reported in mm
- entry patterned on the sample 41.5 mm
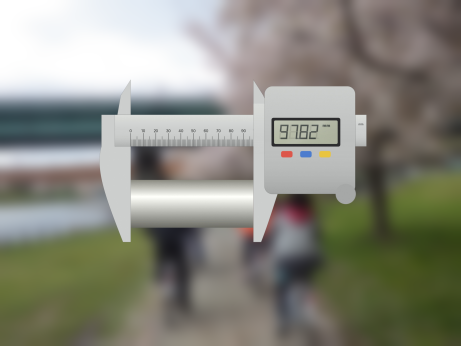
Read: 97.82 mm
